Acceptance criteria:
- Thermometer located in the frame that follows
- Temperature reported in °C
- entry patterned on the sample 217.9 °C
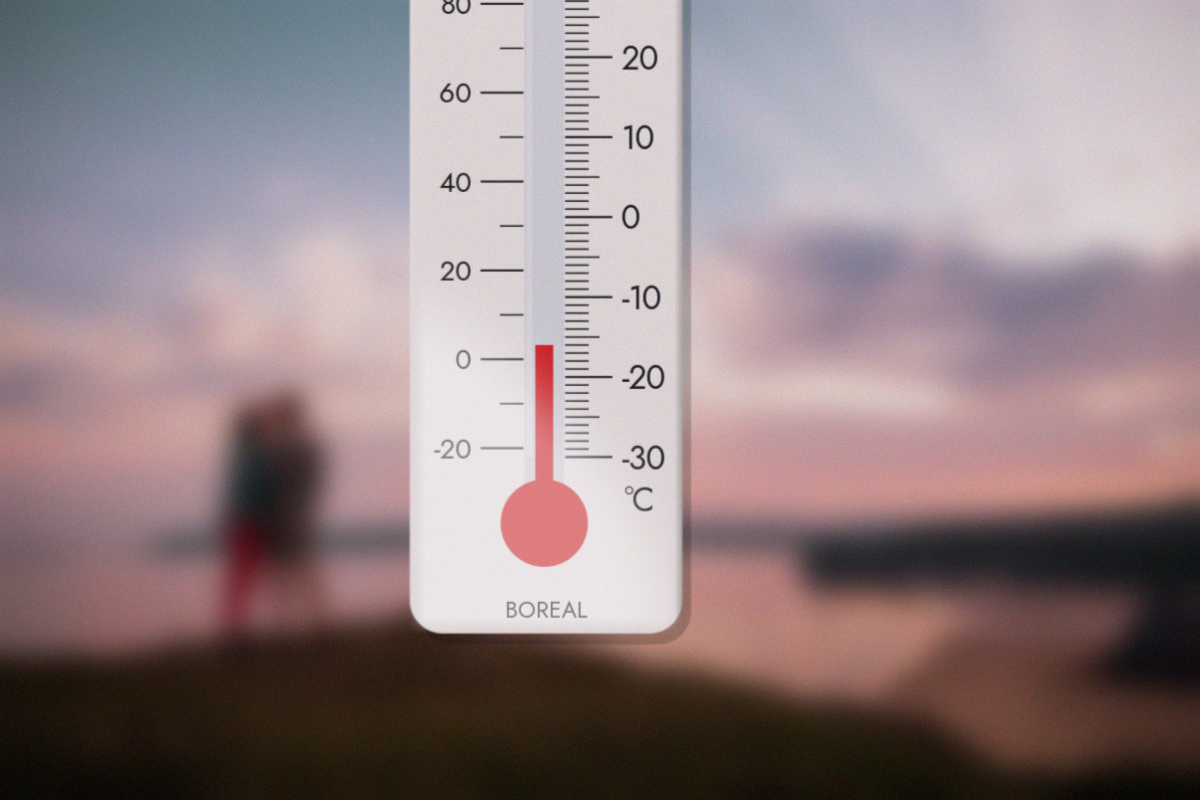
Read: -16 °C
